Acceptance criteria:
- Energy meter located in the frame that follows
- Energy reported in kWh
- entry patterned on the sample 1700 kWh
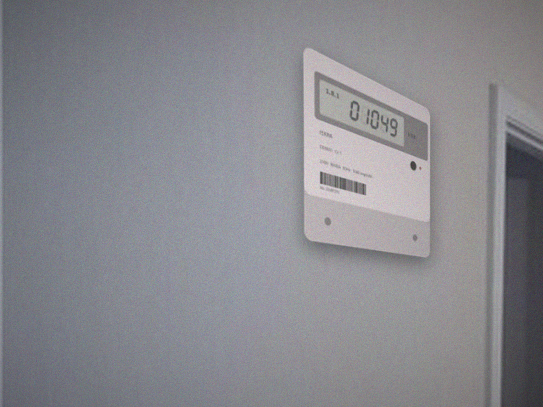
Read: 1049 kWh
